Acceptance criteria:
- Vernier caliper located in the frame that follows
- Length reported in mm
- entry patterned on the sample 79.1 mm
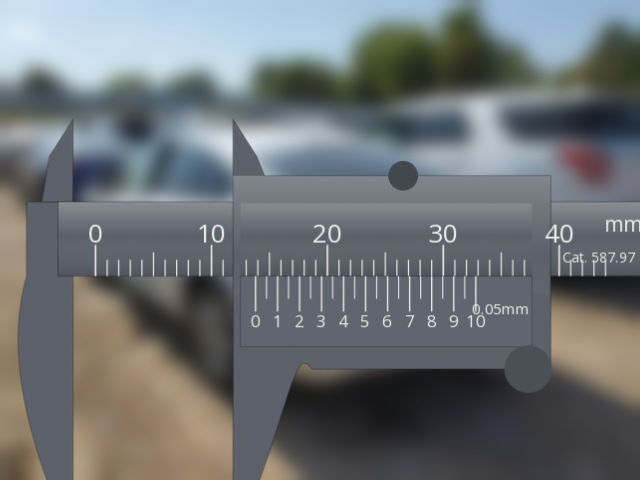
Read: 13.8 mm
